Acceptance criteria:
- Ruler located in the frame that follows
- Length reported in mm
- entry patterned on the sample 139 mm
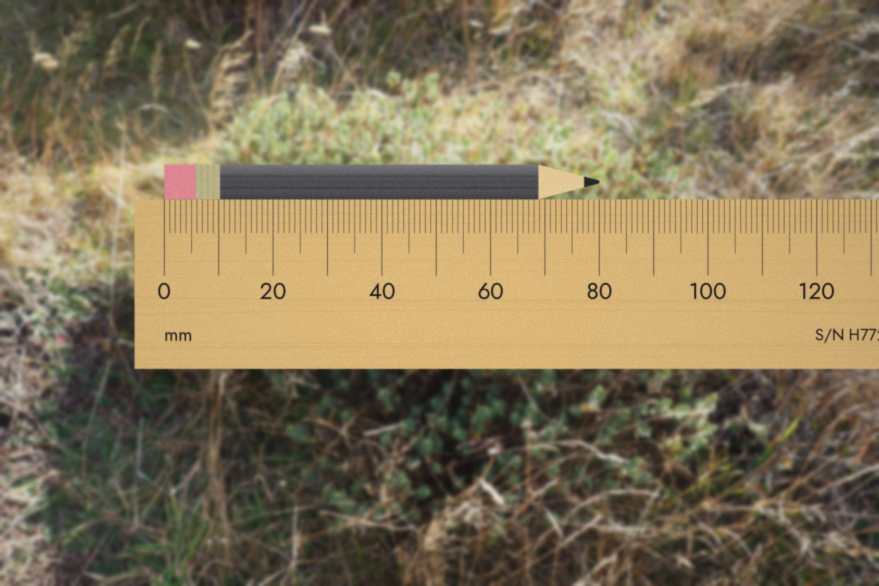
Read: 80 mm
